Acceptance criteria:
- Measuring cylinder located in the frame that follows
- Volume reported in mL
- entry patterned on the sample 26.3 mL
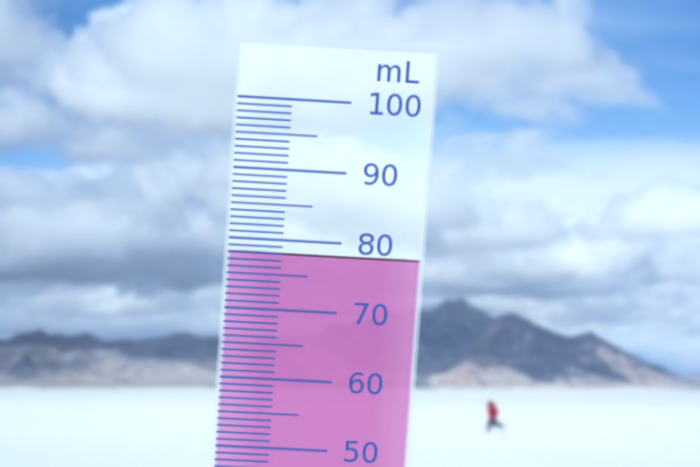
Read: 78 mL
